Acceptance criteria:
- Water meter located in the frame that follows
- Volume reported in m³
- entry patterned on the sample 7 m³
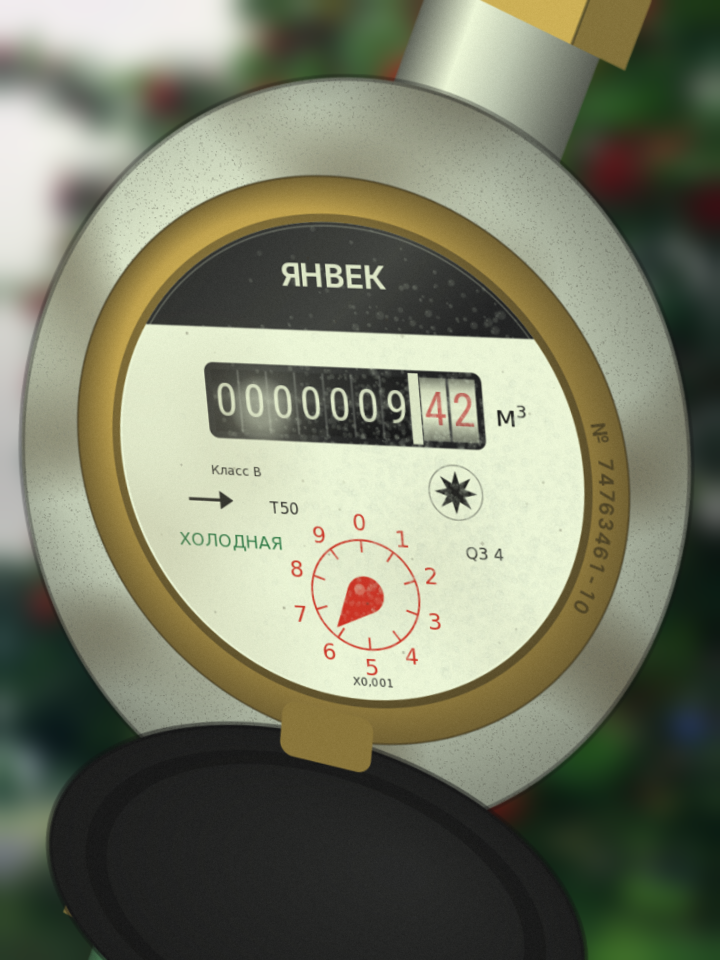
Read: 9.426 m³
